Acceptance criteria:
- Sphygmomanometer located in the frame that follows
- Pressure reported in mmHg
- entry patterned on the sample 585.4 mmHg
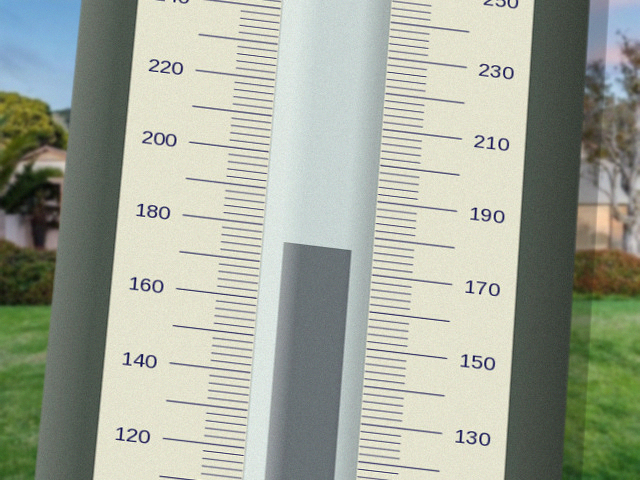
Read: 176 mmHg
